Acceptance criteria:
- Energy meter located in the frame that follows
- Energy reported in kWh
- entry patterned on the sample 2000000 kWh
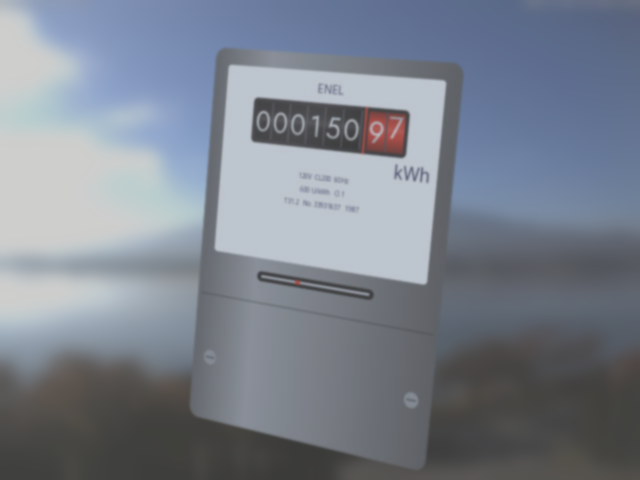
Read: 150.97 kWh
